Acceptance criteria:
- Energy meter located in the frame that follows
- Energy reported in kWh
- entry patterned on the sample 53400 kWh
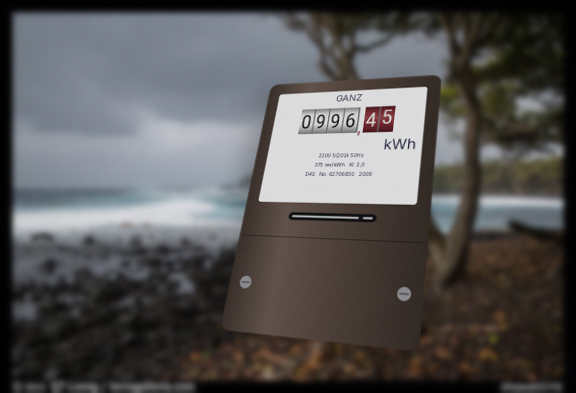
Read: 996.45 kWh
